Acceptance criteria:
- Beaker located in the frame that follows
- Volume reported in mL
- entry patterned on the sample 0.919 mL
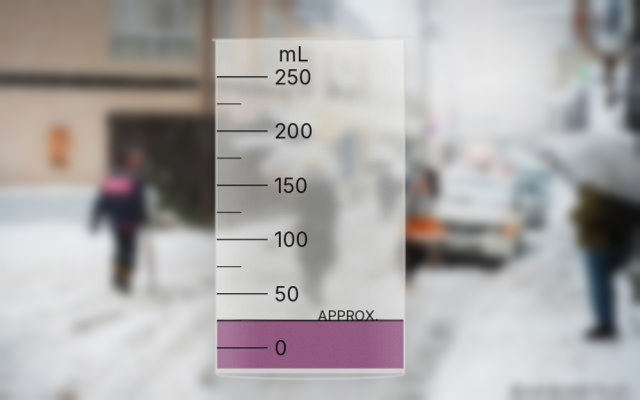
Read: 25 mL
